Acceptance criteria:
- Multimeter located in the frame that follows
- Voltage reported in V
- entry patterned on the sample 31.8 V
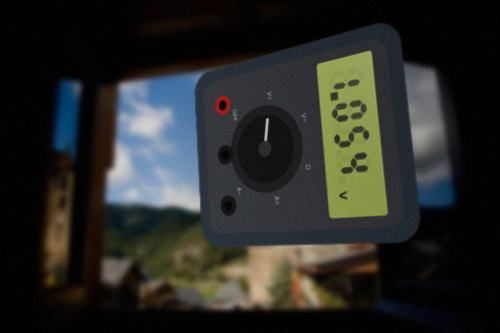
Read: 1.054 V
